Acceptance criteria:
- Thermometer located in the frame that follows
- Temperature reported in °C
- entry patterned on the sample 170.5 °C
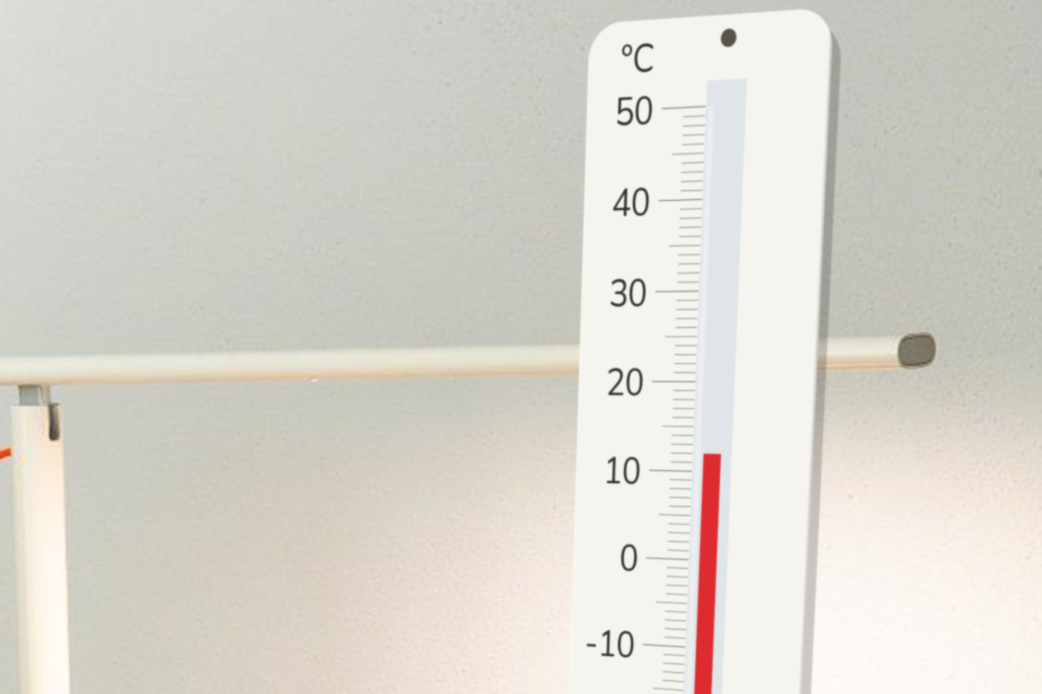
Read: 12 °C
